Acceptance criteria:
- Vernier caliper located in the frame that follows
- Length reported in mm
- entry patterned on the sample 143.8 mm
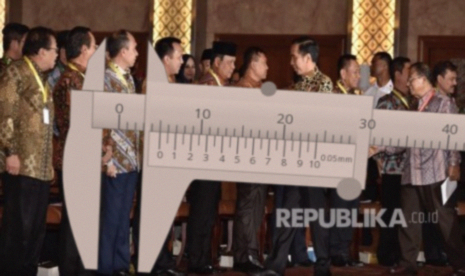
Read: 5.0 mm
